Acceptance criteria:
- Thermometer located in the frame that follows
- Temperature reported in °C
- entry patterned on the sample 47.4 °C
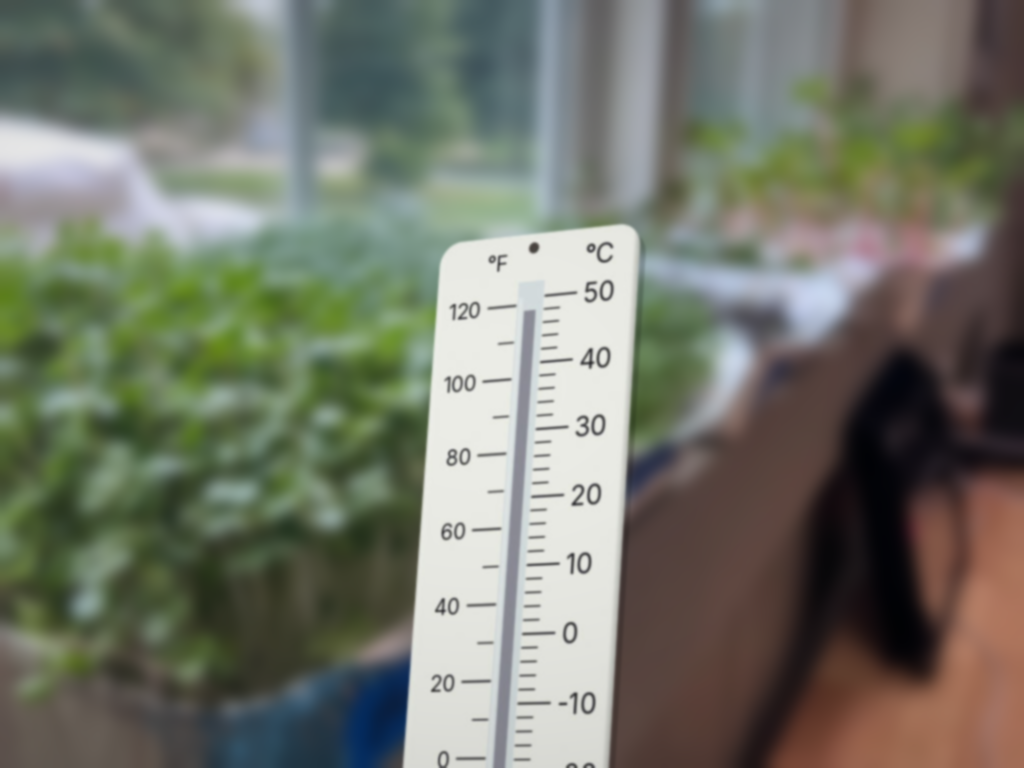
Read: 48 °C
